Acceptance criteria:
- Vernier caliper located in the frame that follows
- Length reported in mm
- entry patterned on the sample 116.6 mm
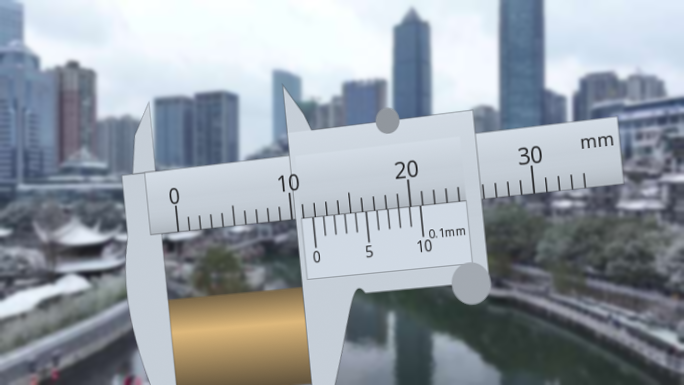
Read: 11.8 mm
